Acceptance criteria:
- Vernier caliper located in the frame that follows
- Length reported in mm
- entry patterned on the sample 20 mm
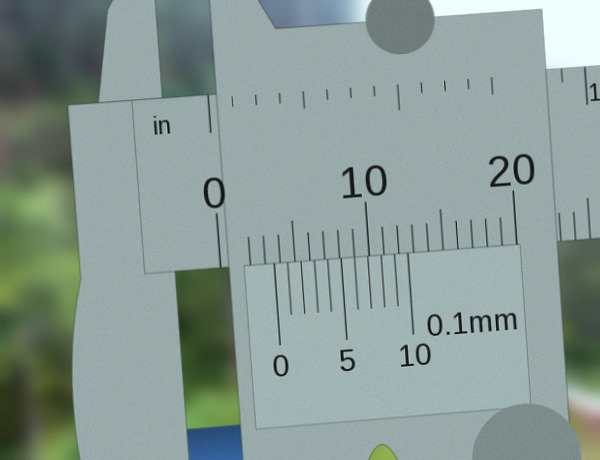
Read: 3.6 mm
